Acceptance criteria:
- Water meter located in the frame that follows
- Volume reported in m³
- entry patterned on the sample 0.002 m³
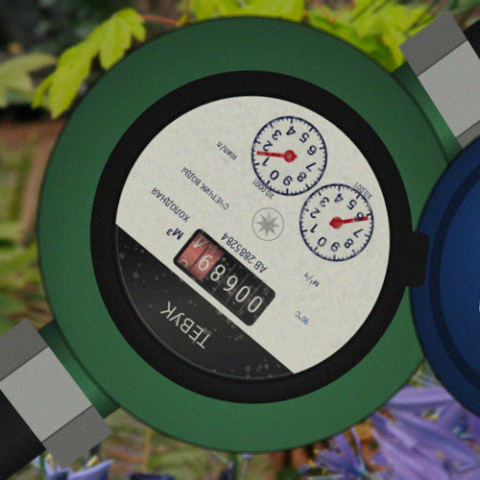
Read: 68.9361 m³
